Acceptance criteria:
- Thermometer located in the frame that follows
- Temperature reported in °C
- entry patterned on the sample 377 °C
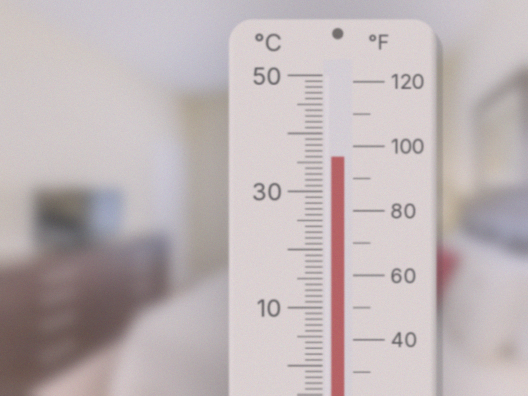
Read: 36 °C
